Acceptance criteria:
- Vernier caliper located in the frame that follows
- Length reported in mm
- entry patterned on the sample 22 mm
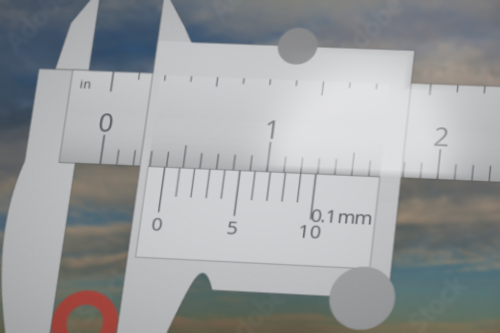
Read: 3.9 mm
